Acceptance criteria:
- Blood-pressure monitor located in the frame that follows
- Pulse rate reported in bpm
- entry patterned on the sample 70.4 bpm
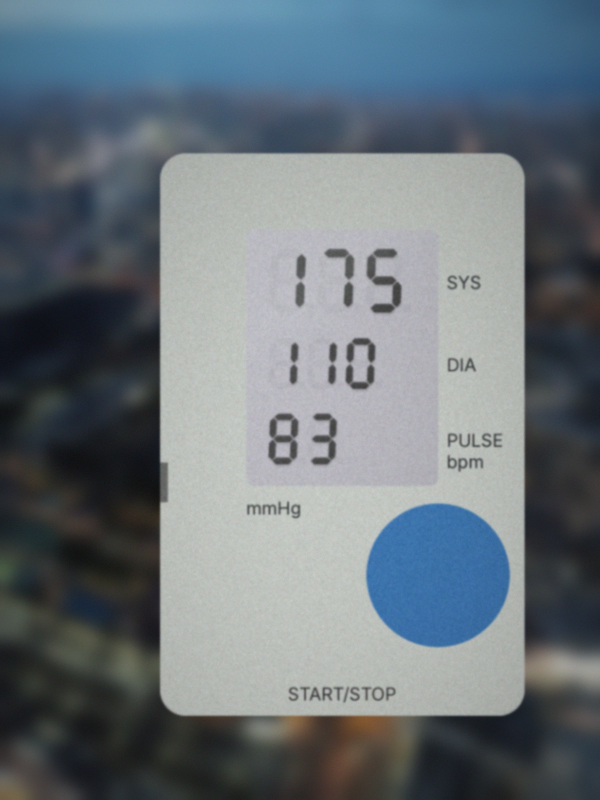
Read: 83 bpm
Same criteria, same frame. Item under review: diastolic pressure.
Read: 110 mmHg
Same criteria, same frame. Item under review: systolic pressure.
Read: 175 mmHg
